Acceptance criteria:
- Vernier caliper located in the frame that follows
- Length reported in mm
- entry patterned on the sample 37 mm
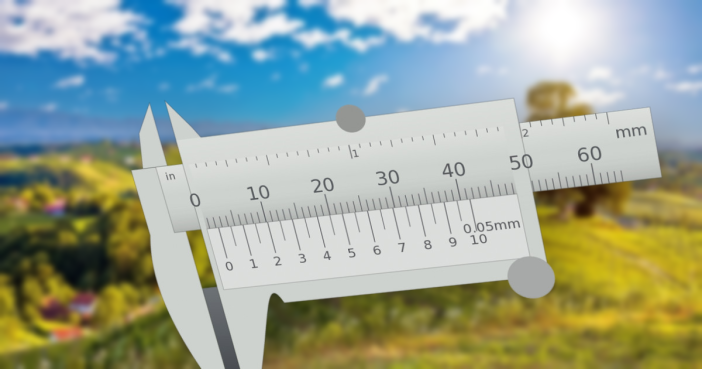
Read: 2.4 mm
